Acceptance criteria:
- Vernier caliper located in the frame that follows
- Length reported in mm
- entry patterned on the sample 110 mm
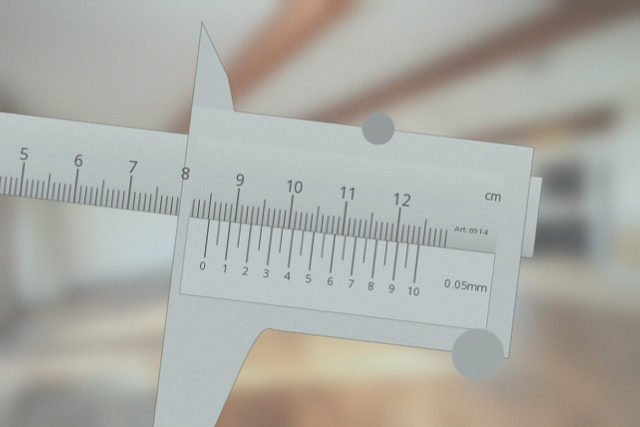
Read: 85.2 mm
